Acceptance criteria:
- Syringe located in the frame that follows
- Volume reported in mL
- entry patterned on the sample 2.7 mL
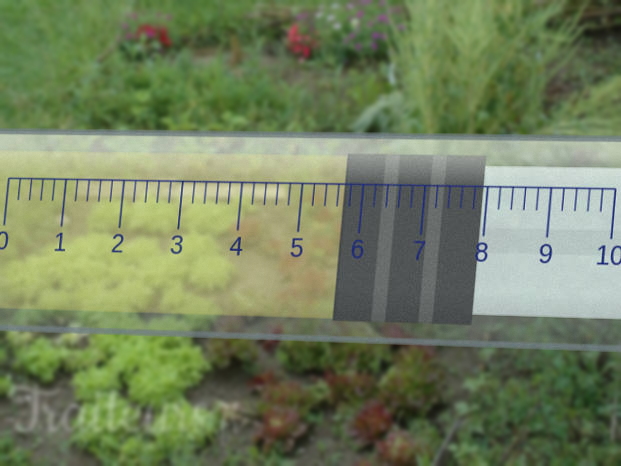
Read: 5.7 mL
